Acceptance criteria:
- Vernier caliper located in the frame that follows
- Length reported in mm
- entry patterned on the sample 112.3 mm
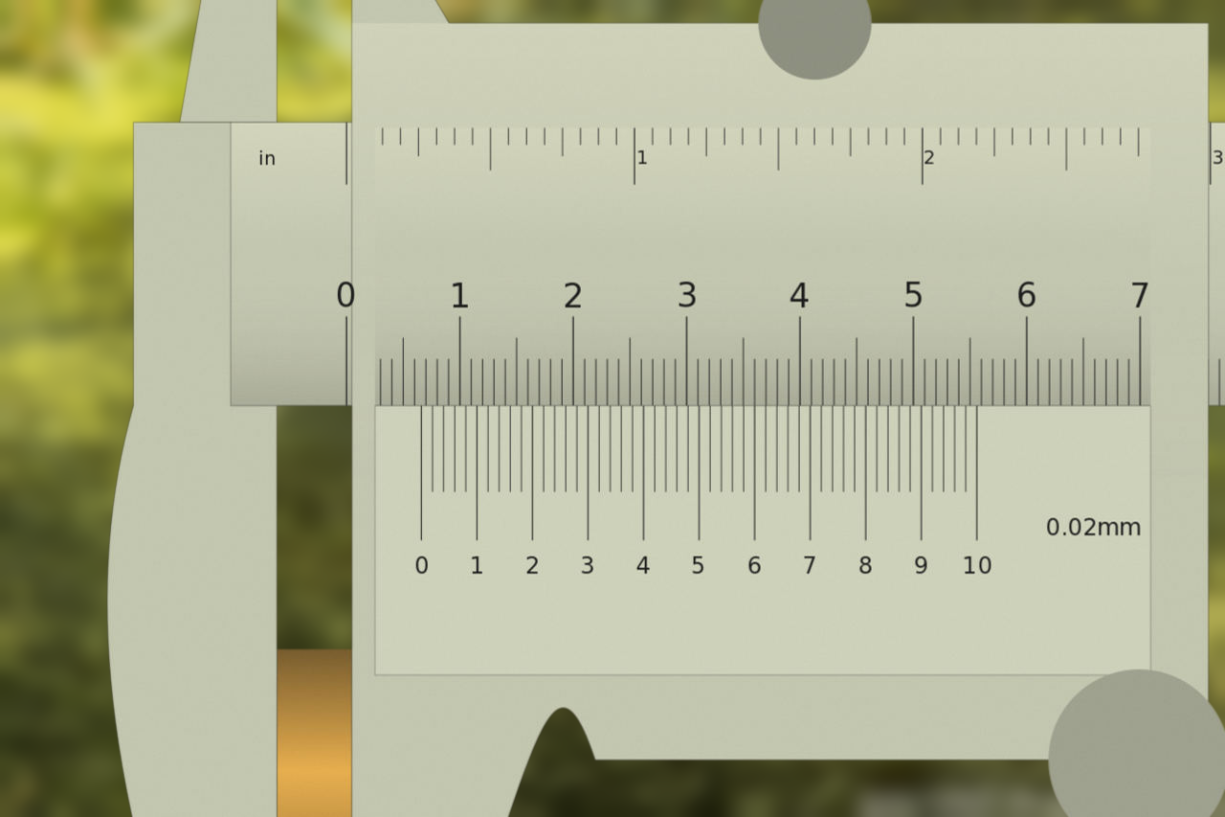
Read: 6.6 mm
